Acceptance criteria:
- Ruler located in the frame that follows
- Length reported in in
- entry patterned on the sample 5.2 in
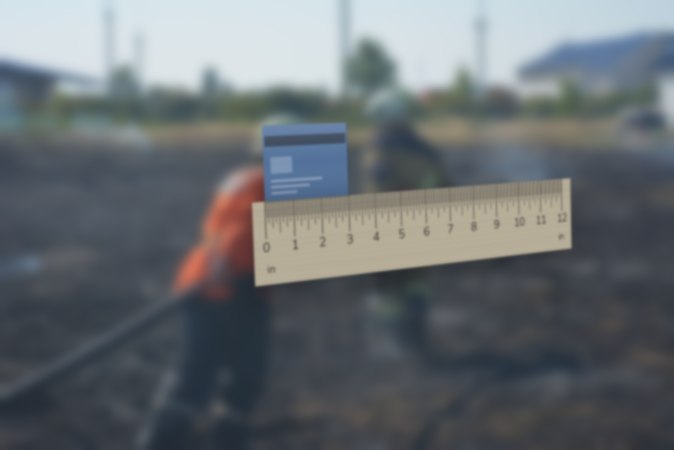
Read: 3 in
